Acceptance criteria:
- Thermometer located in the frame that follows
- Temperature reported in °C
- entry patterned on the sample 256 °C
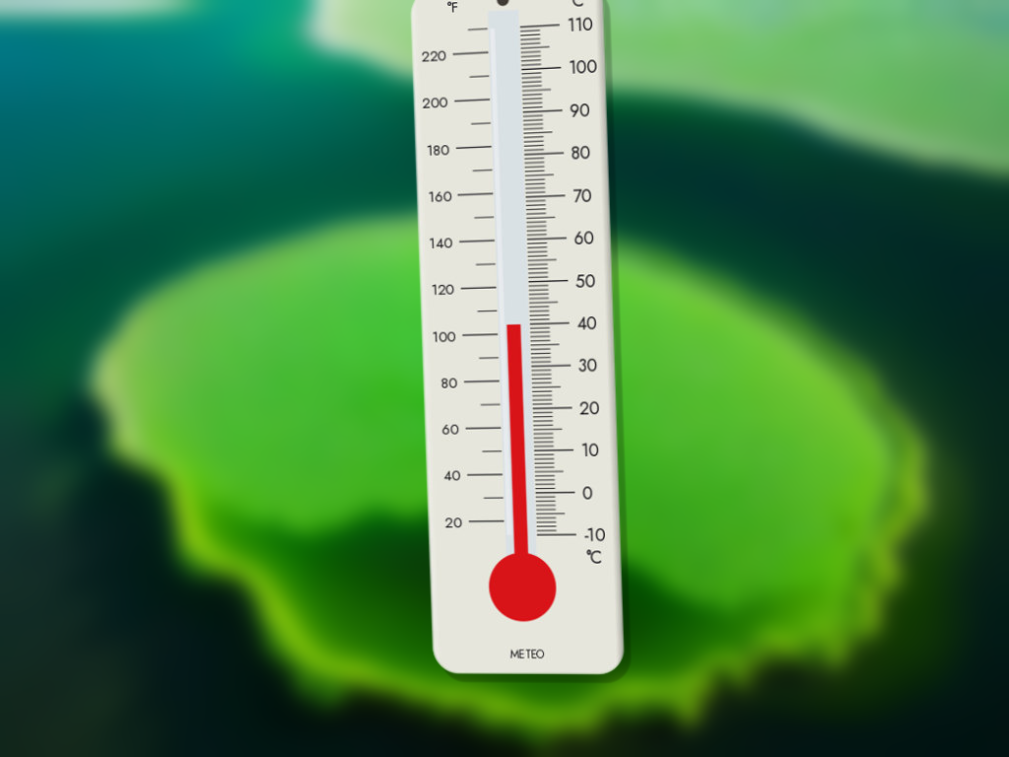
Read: 40 °C
